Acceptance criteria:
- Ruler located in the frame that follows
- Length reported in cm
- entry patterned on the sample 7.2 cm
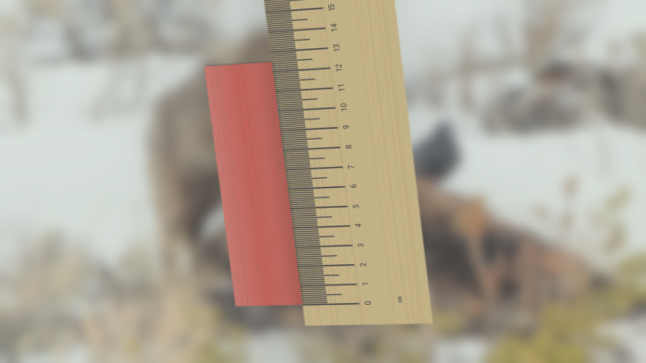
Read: 12.5 cm
